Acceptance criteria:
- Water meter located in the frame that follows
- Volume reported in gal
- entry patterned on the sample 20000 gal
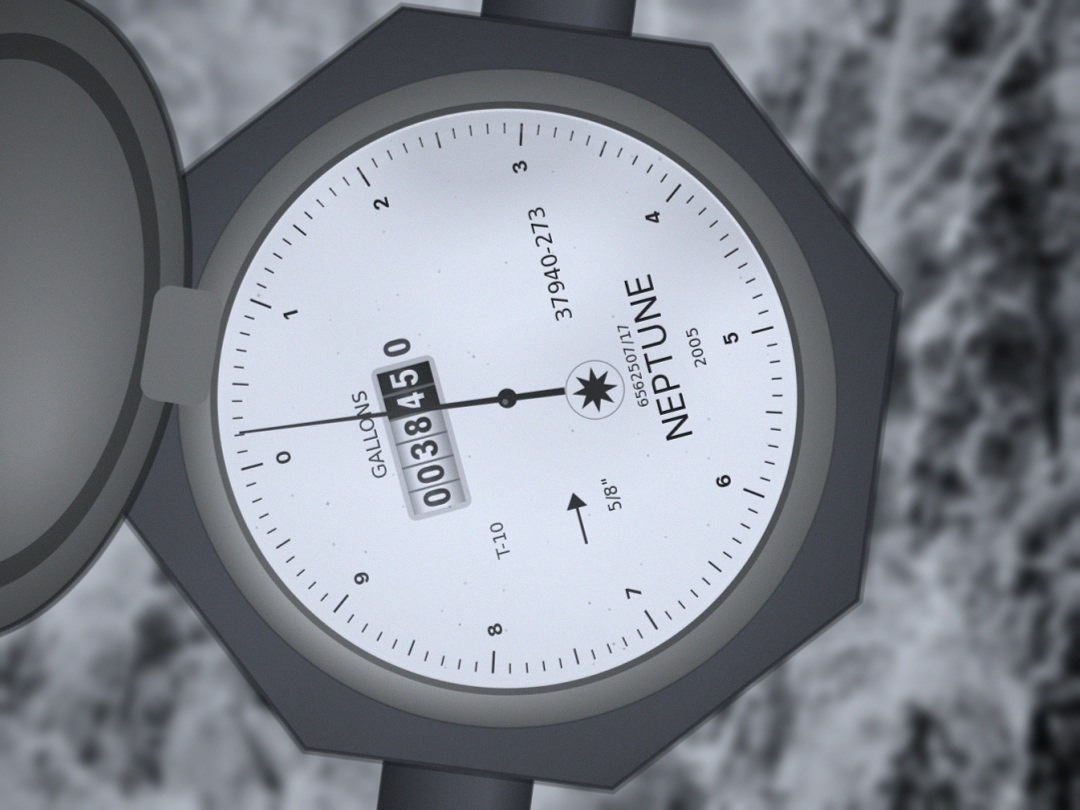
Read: 38450.2 gal
